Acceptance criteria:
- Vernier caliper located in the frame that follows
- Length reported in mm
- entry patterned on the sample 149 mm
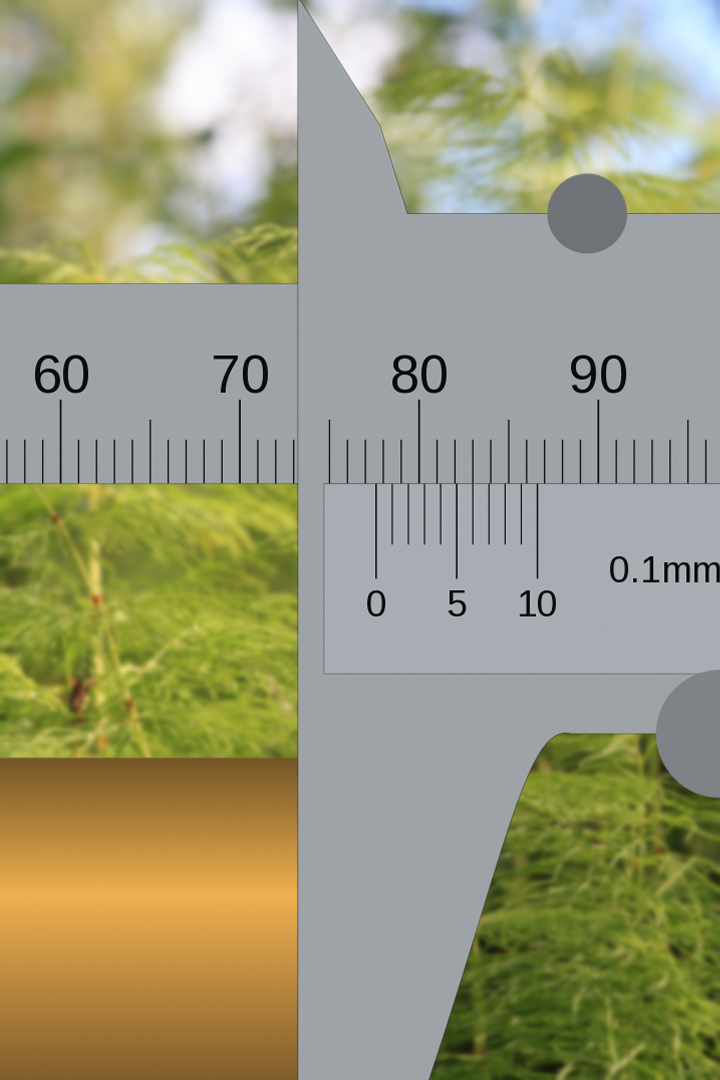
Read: 77.6 mm
